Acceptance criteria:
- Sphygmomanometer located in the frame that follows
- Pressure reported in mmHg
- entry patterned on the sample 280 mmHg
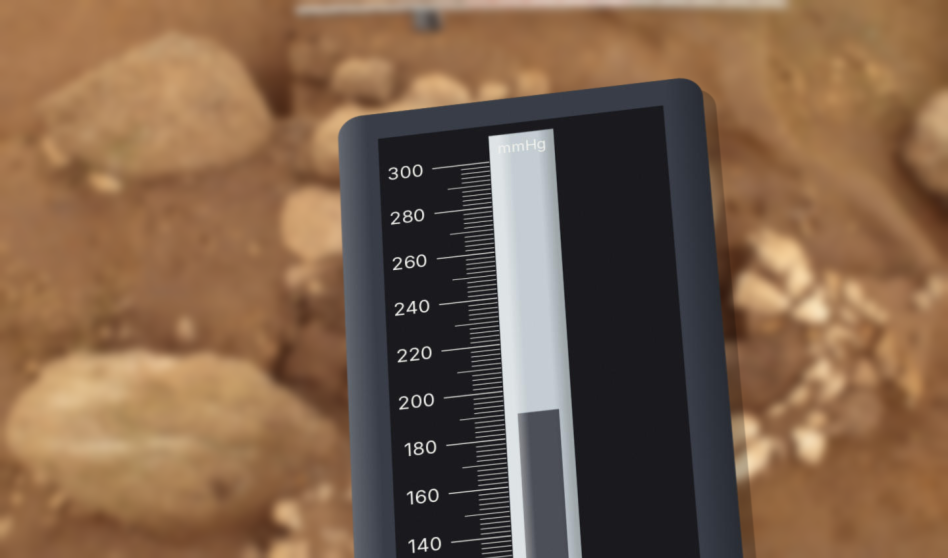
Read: 190 mmHg
